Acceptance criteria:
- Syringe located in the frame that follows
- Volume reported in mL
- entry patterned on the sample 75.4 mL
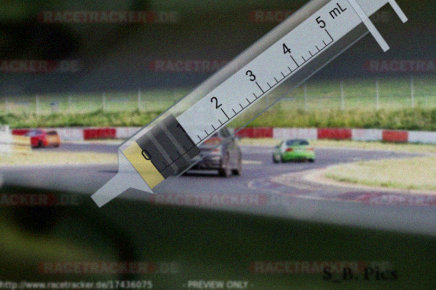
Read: 0 mL
